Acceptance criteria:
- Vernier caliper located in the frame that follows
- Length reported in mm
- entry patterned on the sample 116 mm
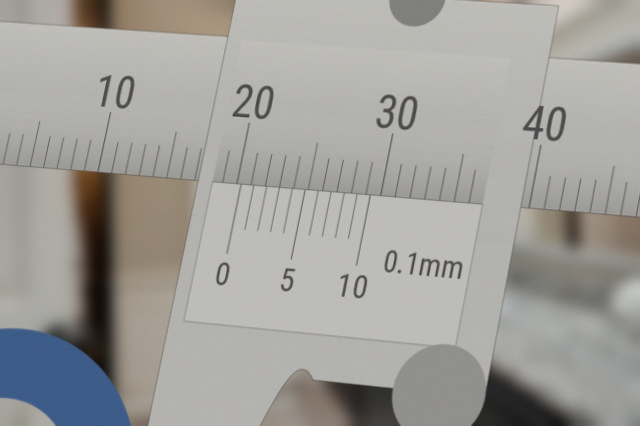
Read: 20.3 mm
